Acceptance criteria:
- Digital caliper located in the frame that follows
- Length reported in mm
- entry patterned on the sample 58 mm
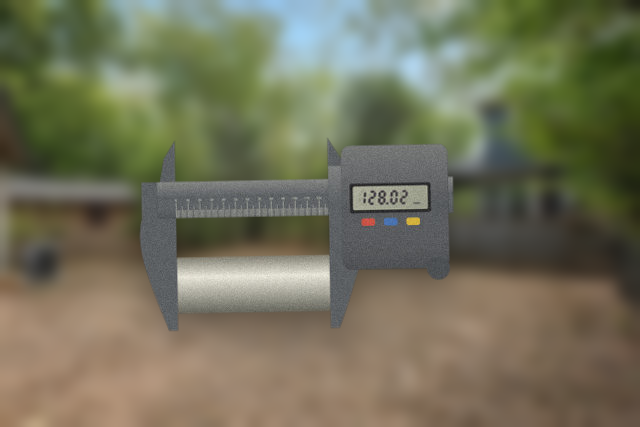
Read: 128.02 mm
